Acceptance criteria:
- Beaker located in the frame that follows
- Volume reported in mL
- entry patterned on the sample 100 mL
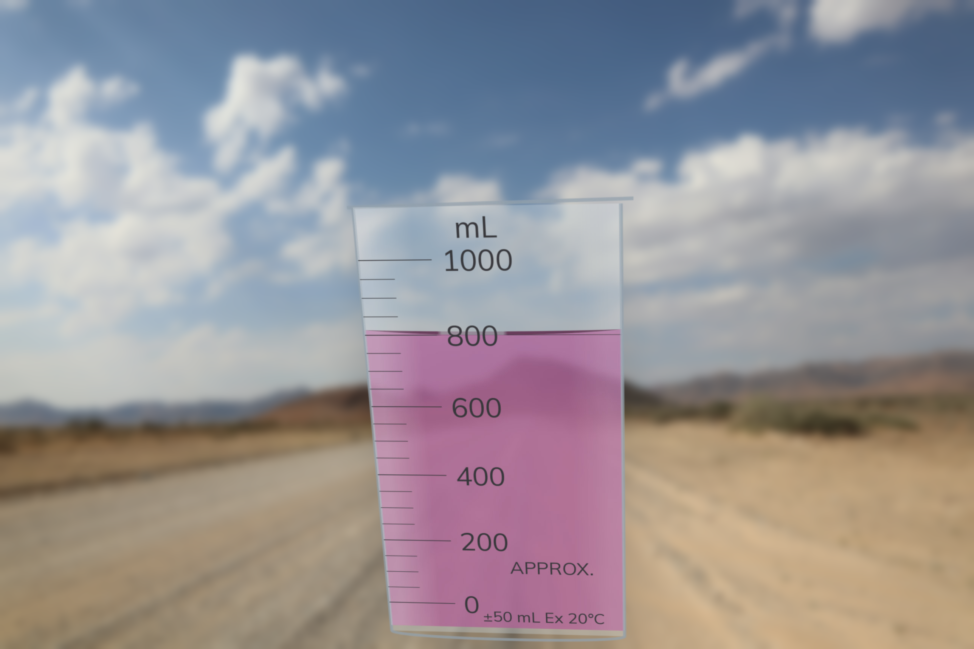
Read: 800 mL
